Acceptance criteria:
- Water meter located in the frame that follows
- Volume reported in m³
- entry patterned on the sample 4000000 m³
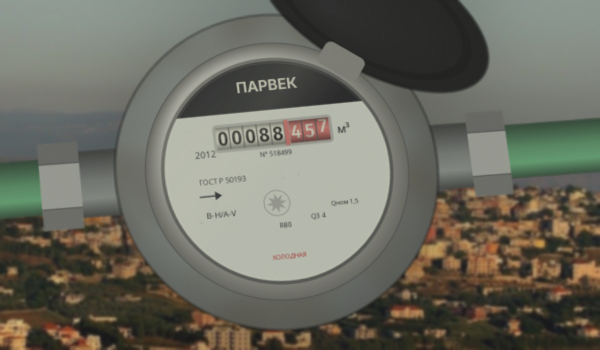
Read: 88.457 m³
